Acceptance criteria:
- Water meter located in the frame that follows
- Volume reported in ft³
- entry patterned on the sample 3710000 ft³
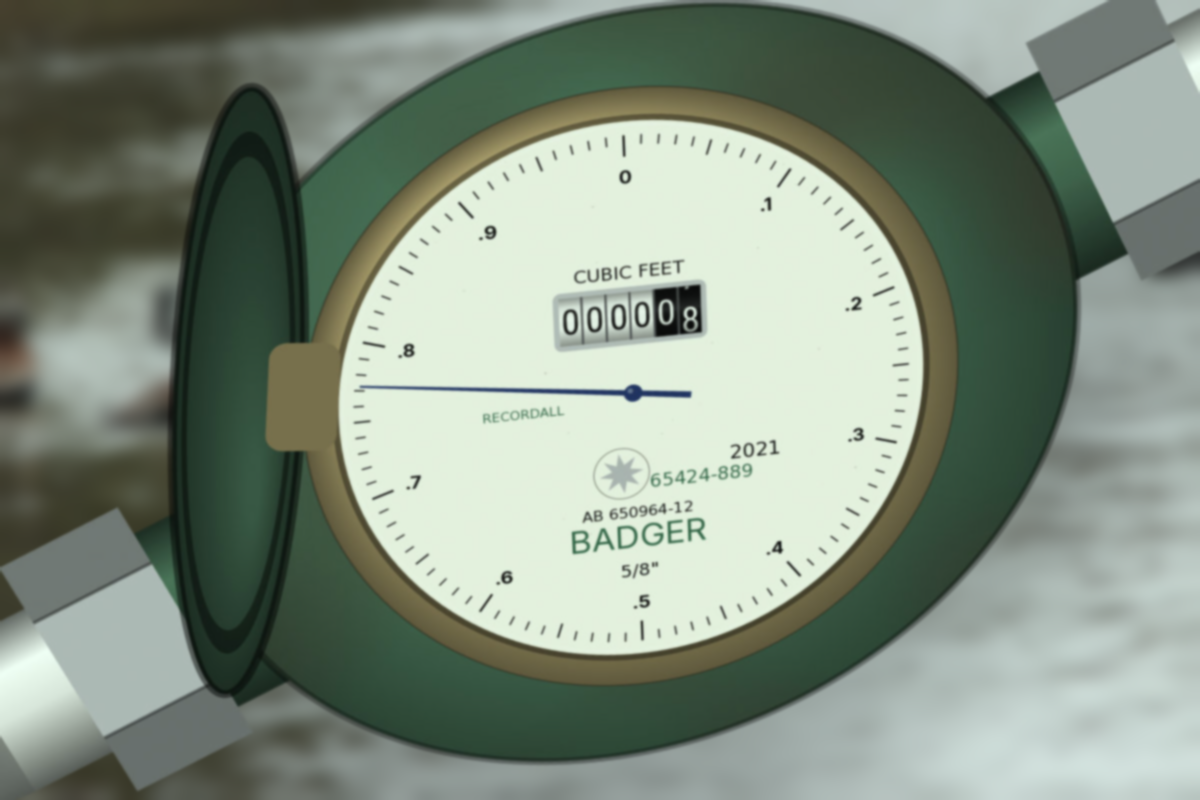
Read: 7.77 ft³
